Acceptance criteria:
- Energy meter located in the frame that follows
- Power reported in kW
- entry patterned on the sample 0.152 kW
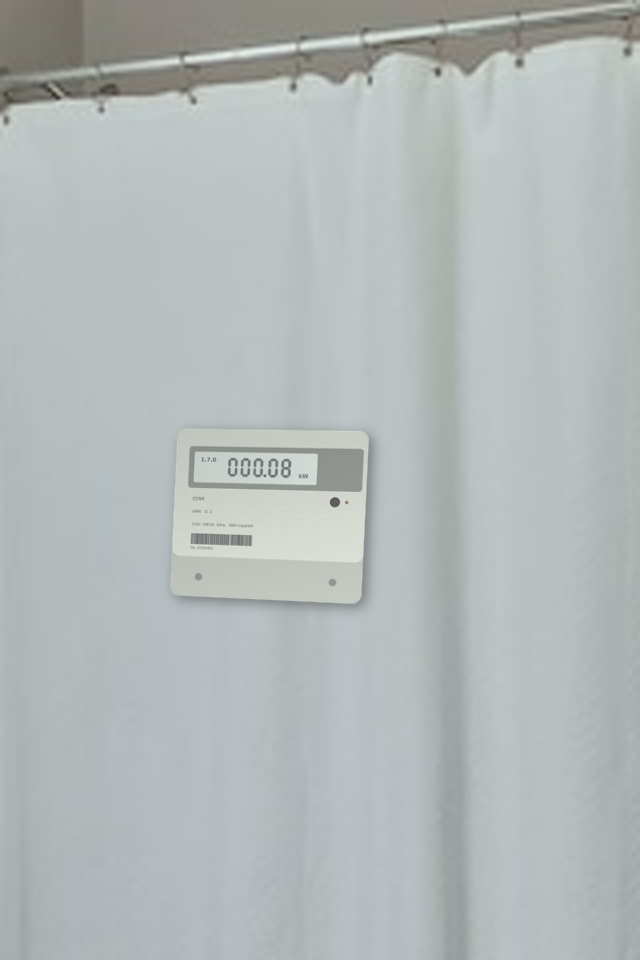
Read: 0.08 kW
